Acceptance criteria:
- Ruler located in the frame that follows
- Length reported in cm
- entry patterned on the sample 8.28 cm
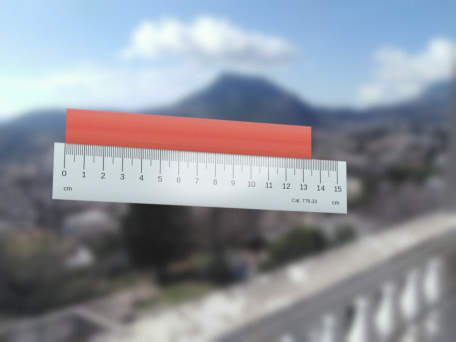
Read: 13.5 cm
